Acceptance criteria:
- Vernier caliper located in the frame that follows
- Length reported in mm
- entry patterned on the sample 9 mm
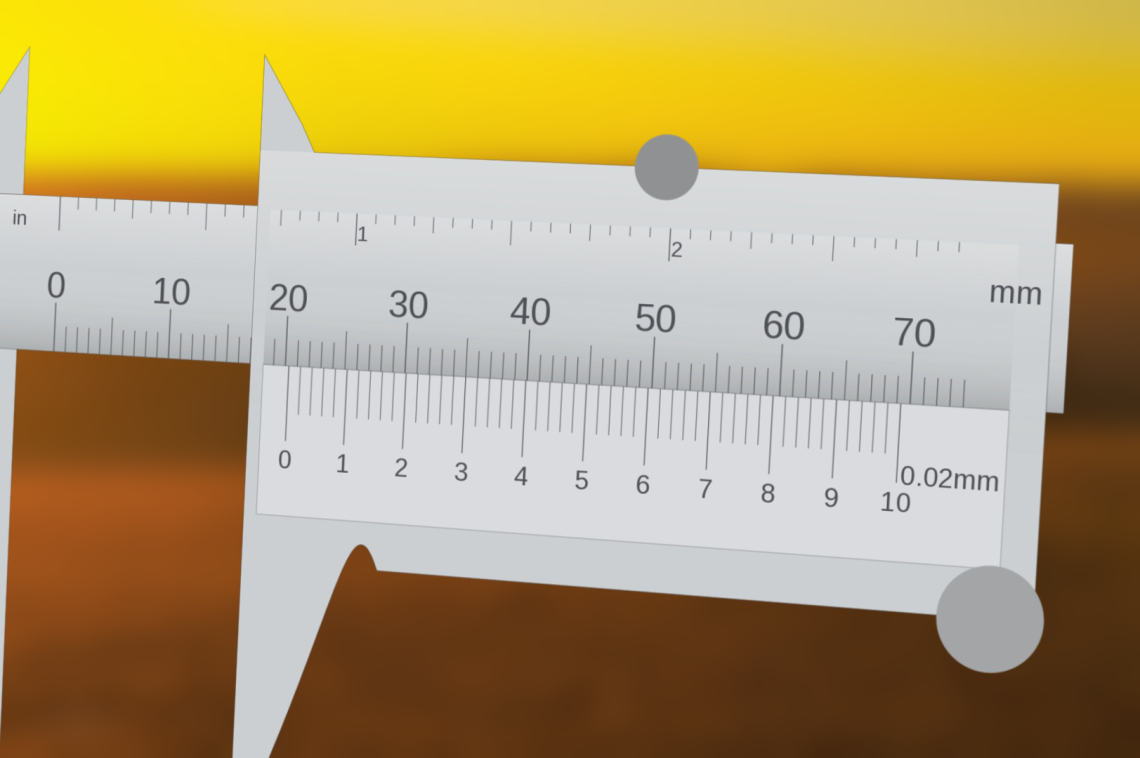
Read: 20.3 mm
